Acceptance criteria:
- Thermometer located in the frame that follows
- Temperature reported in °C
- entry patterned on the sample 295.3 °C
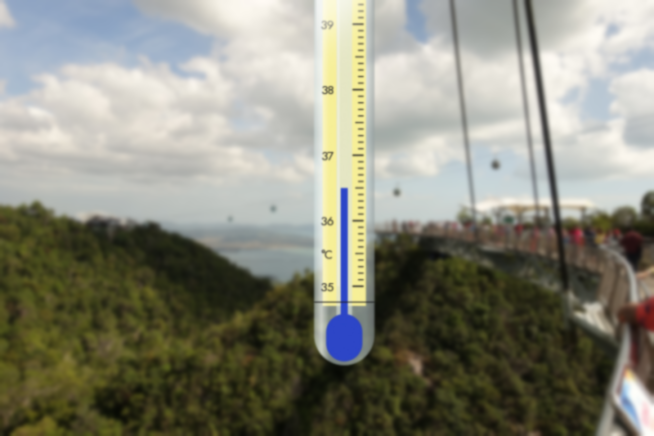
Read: 36.5 °C
